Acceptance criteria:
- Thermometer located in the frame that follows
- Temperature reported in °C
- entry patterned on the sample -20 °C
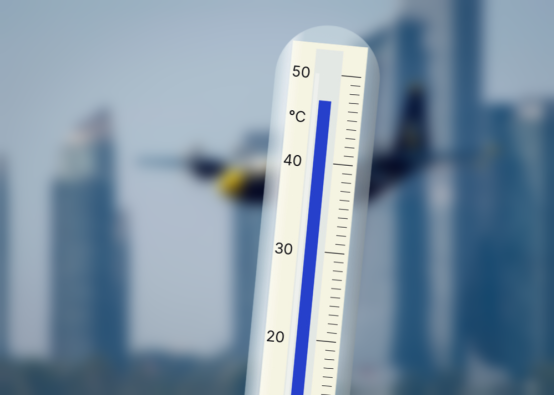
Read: 47 °C
